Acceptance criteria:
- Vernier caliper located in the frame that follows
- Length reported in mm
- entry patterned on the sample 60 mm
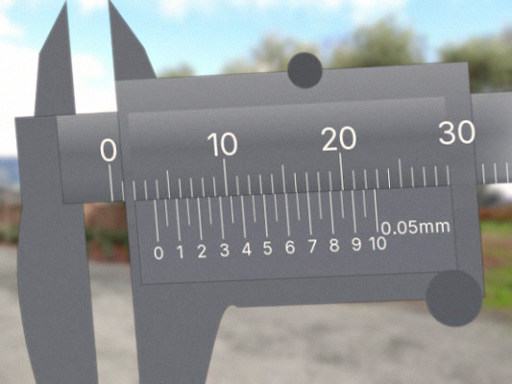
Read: 3.7 mm
